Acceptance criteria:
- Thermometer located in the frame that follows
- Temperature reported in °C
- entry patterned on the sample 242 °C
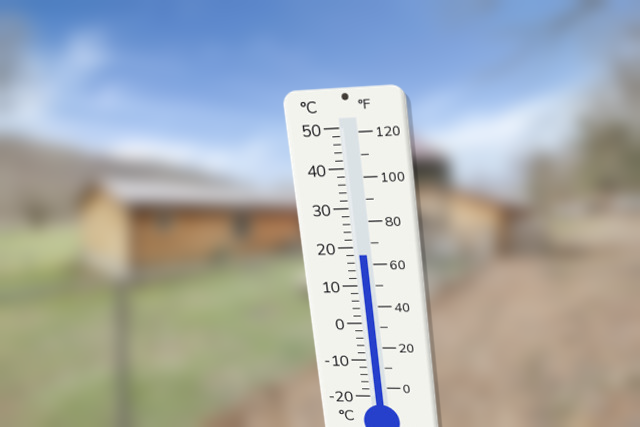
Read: 18 °C
